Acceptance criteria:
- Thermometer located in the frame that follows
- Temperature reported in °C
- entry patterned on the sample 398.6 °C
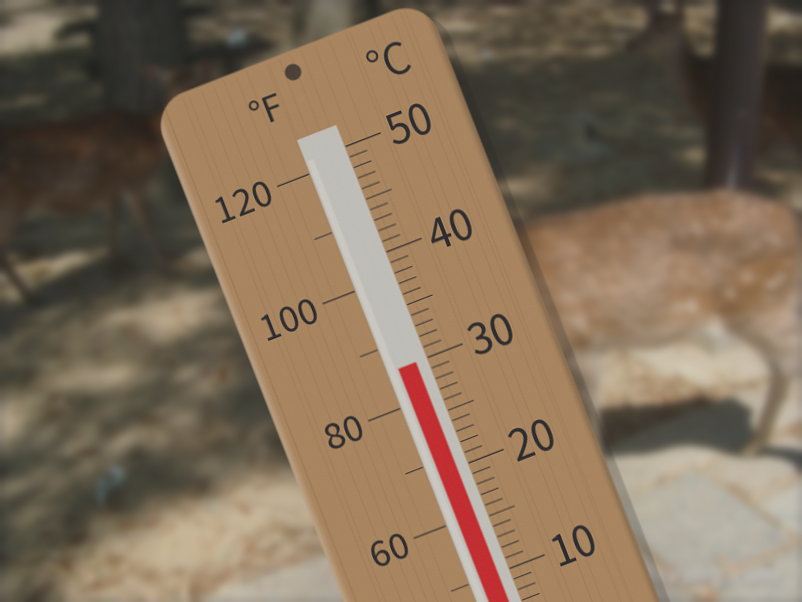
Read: 30 °C
